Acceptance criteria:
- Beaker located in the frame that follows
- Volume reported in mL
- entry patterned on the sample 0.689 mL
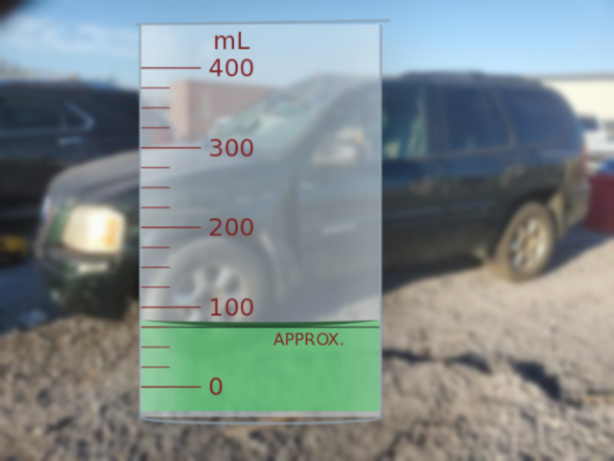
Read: 75 mL
